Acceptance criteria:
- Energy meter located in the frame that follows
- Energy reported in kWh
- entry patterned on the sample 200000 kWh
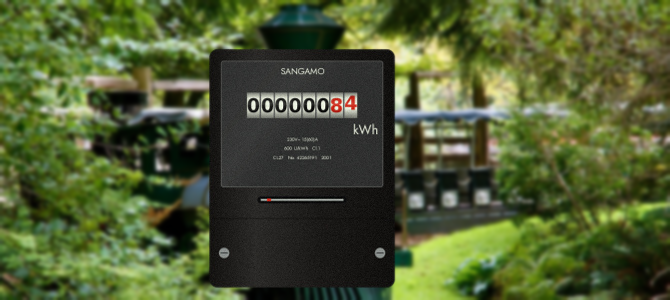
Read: 0.84 kWh
